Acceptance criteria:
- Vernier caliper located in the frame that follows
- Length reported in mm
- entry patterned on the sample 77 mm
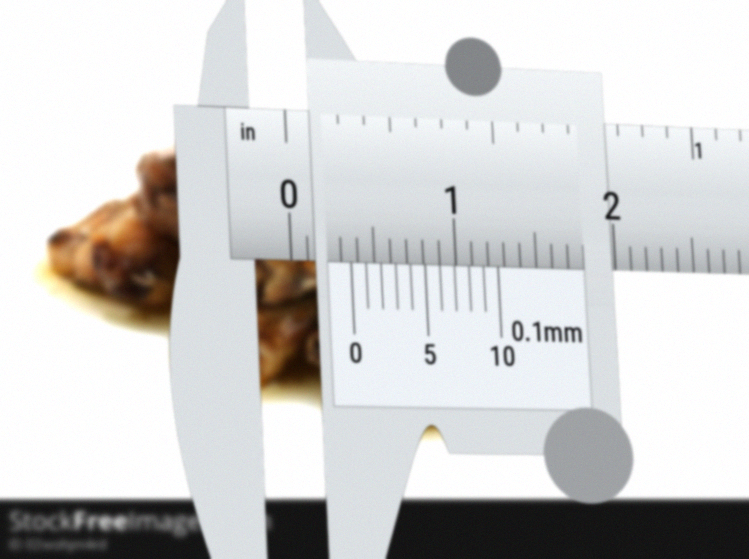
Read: 3.6 mm
